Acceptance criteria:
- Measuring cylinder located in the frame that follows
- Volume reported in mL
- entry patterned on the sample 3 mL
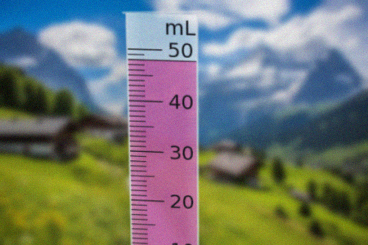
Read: 48 mL
